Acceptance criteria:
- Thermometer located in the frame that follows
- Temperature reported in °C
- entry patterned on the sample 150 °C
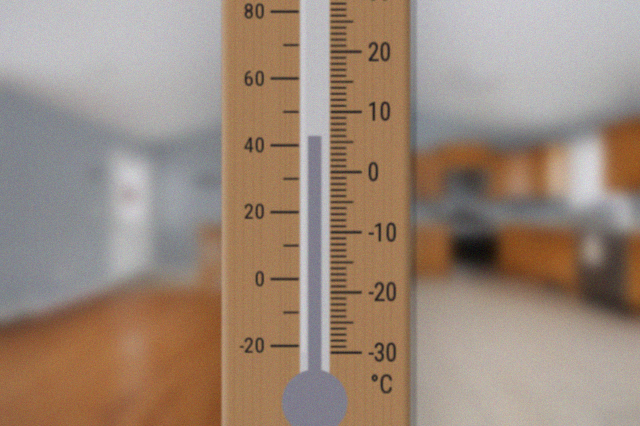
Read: 6 °C
